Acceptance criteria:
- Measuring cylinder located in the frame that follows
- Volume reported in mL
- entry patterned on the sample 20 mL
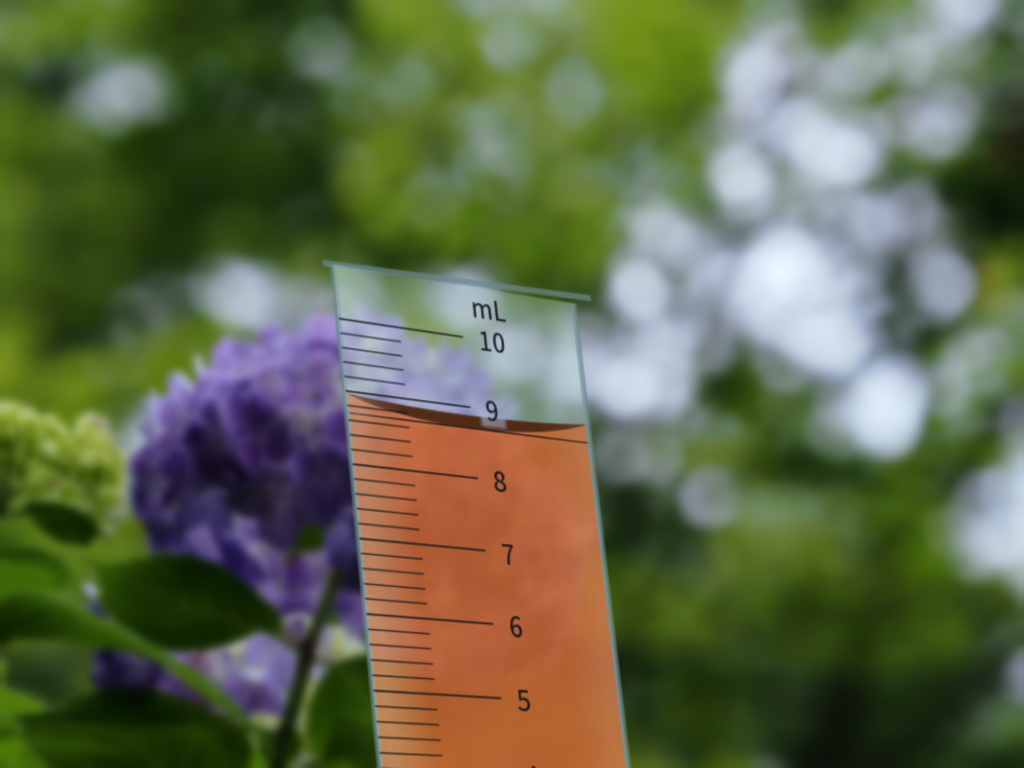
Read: 8.7 mL
